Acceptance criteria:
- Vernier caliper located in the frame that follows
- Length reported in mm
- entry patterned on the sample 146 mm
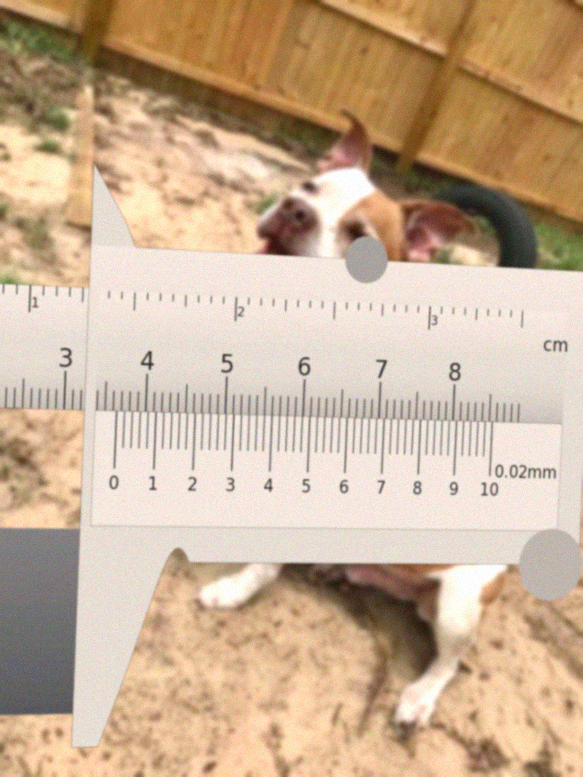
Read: 36.4 mm
